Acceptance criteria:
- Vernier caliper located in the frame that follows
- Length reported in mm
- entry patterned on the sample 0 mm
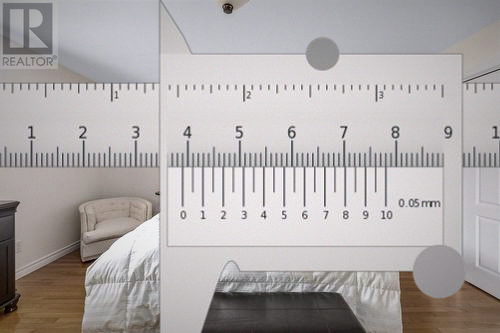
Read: 39.0 mm
